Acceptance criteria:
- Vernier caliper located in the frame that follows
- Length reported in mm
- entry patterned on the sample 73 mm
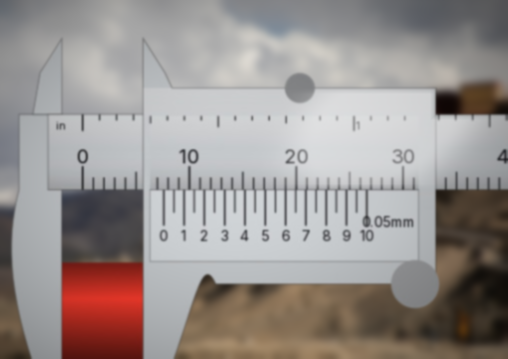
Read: 7.6 mm
